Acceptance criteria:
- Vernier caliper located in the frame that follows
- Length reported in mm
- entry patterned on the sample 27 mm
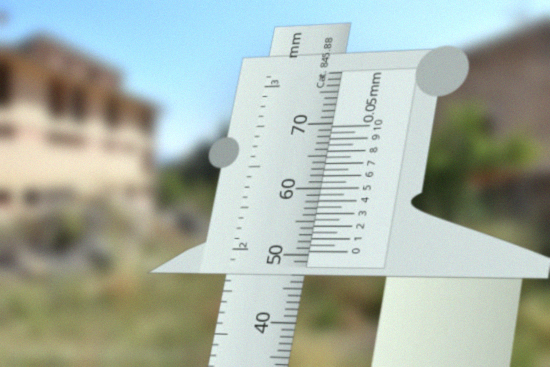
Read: 50.5 mm
